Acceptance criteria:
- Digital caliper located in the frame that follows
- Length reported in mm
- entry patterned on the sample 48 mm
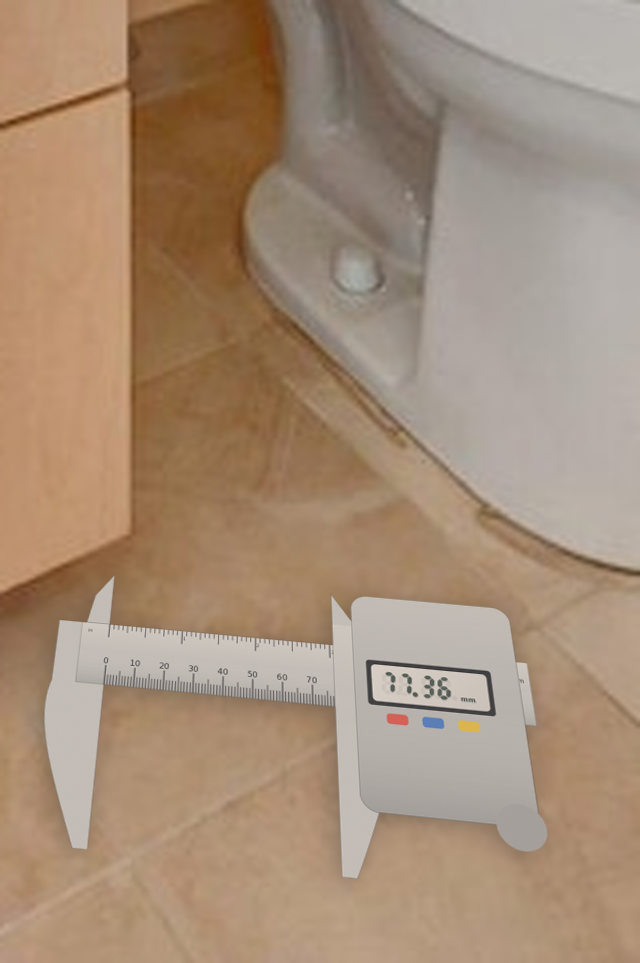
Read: 77.36 mm
